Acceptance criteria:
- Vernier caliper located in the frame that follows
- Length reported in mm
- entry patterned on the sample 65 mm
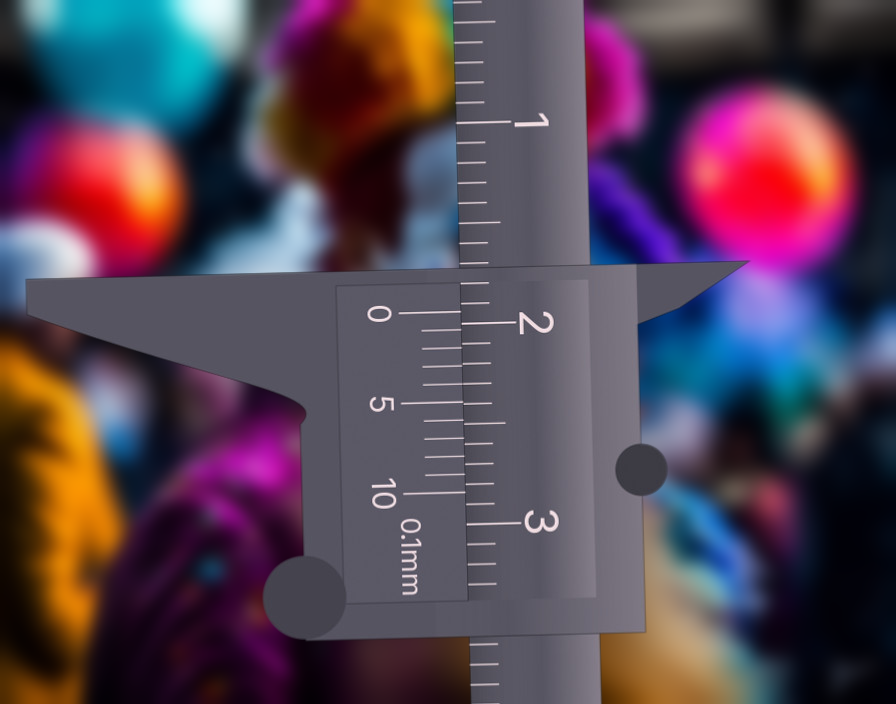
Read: 19.4 mm
